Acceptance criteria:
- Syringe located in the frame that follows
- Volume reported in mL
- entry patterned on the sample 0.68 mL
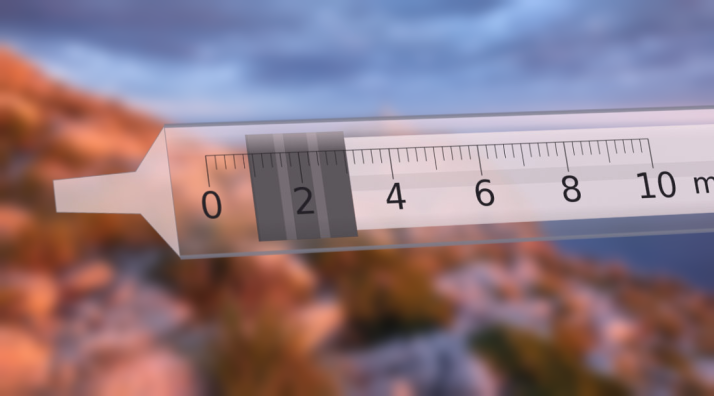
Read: 0.9 mL
